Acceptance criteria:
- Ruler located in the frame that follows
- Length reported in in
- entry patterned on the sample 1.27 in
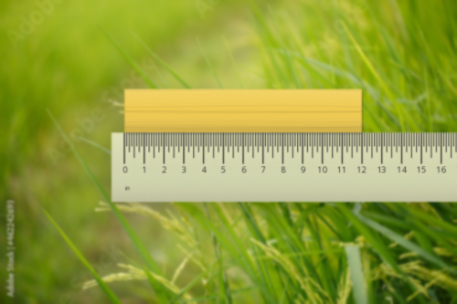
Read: 12 in
